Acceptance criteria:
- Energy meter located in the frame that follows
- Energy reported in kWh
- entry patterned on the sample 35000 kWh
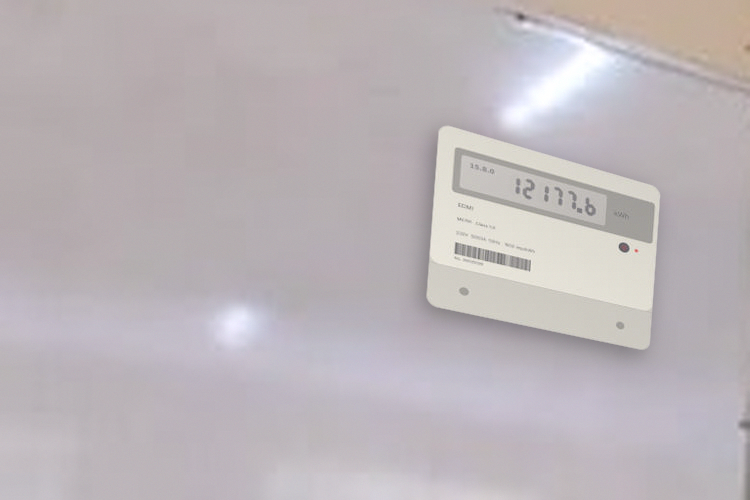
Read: 12177.6 kWh
